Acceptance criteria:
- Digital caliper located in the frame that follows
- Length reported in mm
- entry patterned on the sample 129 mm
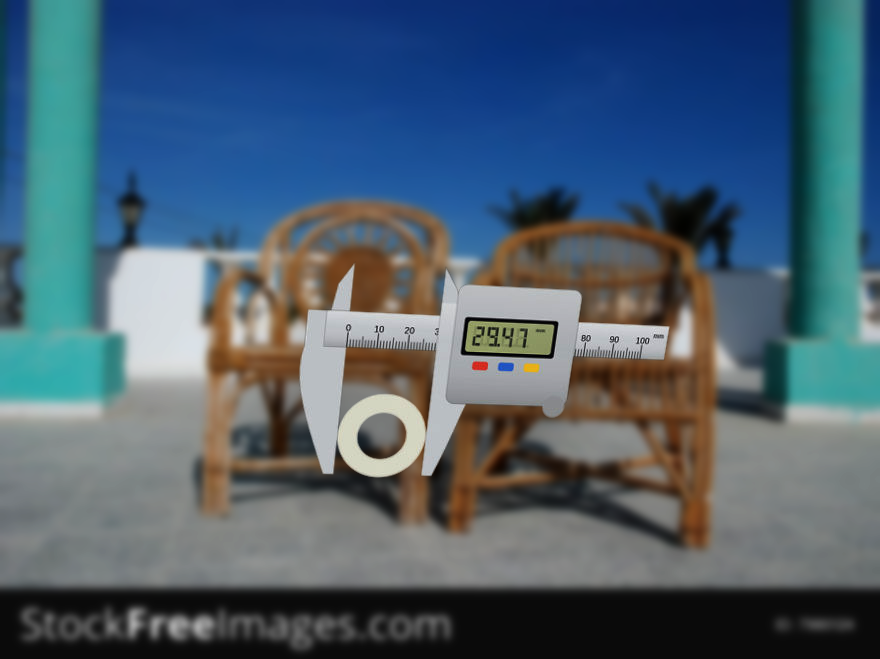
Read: 29.47 mm
